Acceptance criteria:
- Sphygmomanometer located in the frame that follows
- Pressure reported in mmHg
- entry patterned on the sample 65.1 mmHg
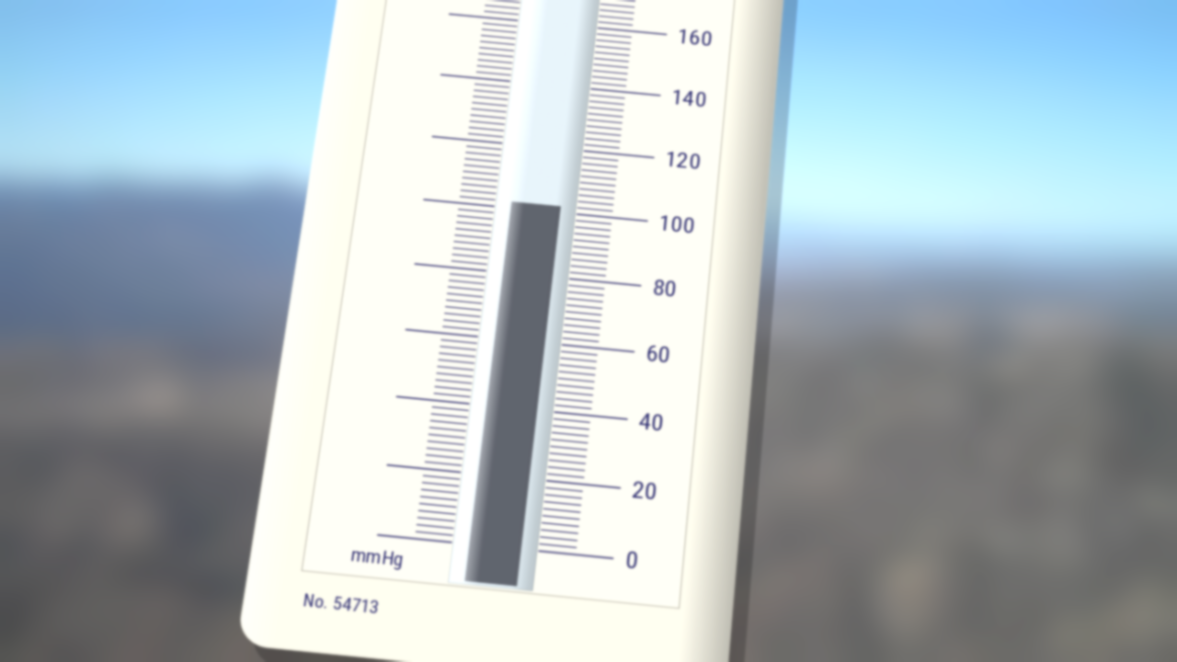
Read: 102 mmHg
